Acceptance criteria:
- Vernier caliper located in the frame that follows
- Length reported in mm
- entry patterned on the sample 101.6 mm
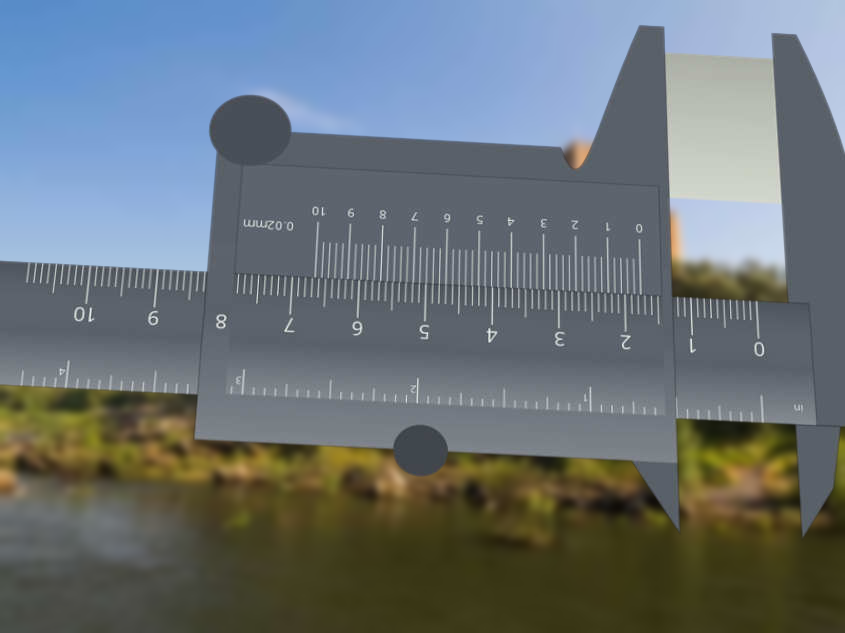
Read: 17.6 mm
